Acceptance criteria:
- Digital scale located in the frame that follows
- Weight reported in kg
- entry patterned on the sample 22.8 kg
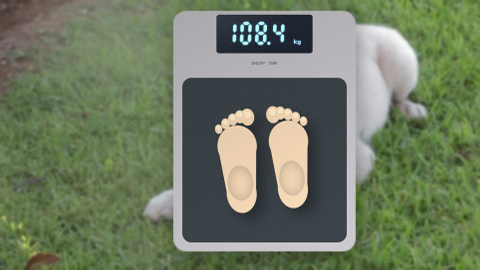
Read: 108.4 kg
